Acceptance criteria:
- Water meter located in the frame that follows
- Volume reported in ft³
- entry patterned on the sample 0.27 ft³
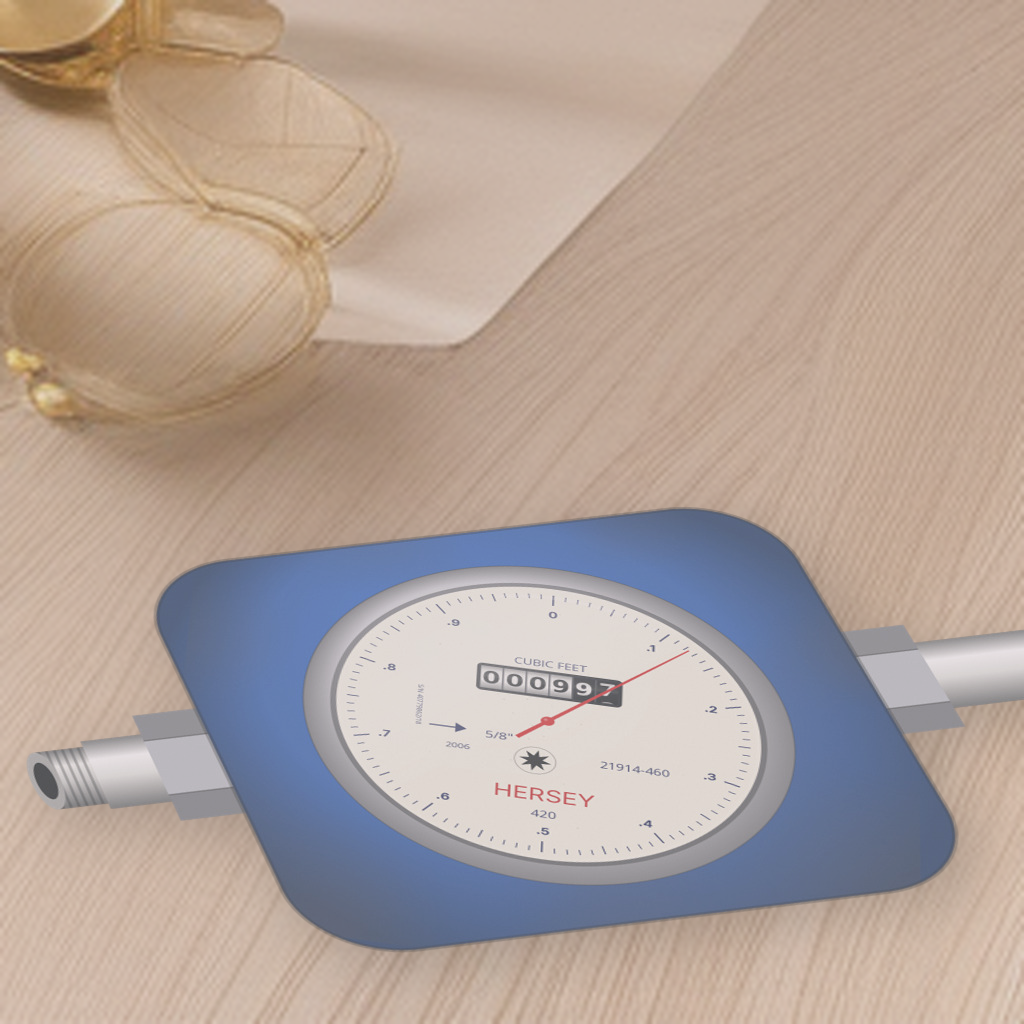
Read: 997.12 ft³
